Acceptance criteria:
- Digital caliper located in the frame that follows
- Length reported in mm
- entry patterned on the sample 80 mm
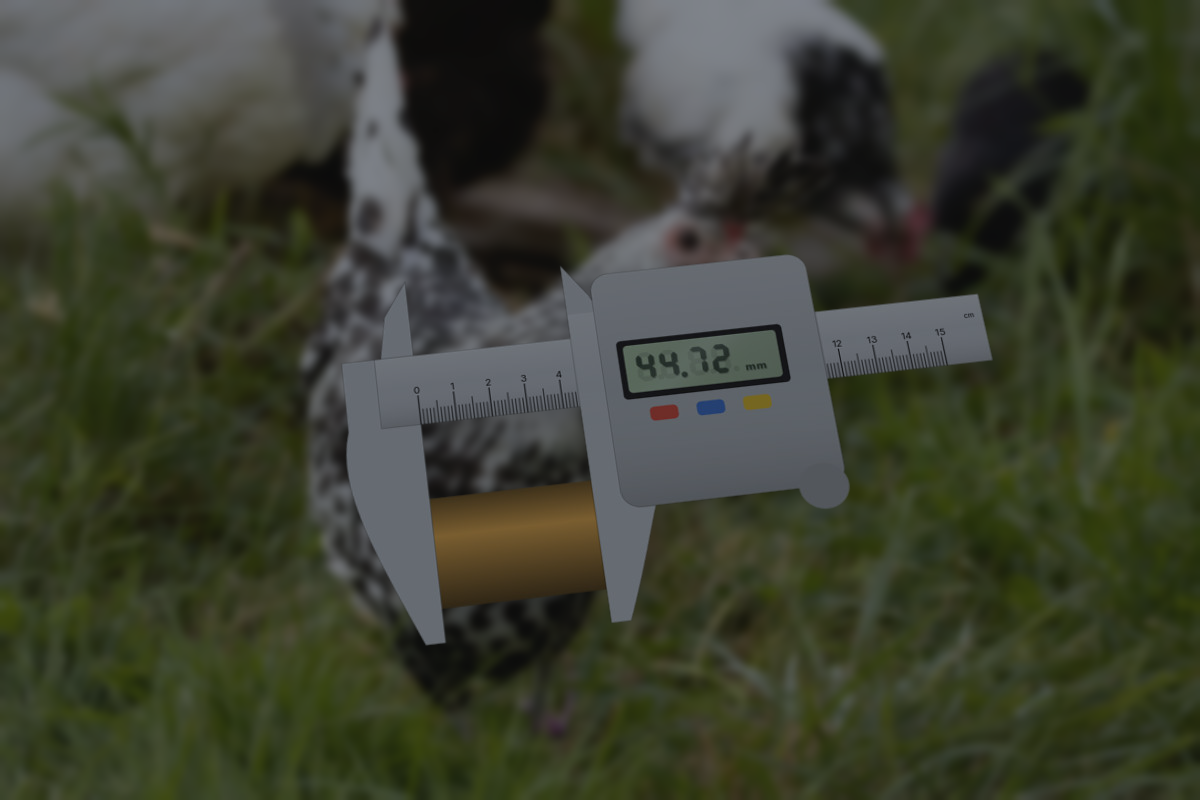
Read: 44.72 mm
